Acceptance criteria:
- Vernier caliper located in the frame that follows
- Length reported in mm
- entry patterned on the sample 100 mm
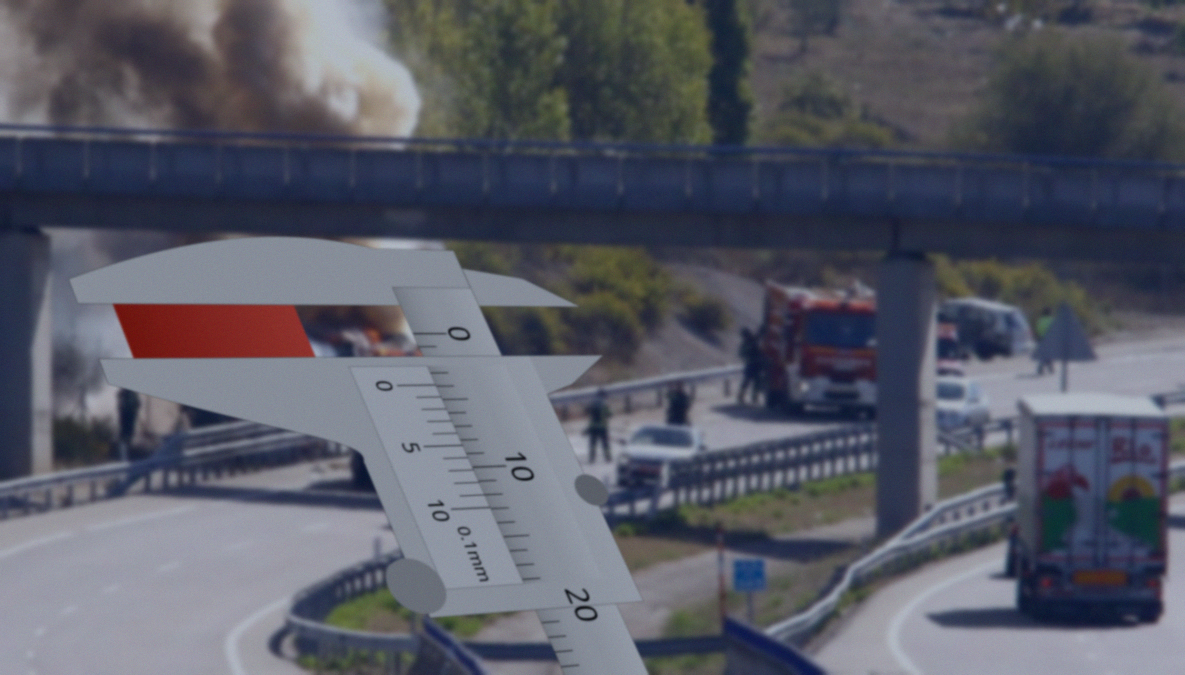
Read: 3.9 mm
